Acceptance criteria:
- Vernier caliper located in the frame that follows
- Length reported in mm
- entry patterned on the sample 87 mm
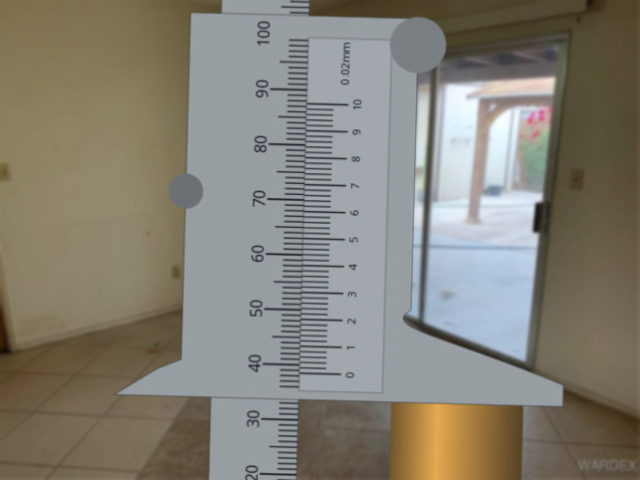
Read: 38.5 mm
